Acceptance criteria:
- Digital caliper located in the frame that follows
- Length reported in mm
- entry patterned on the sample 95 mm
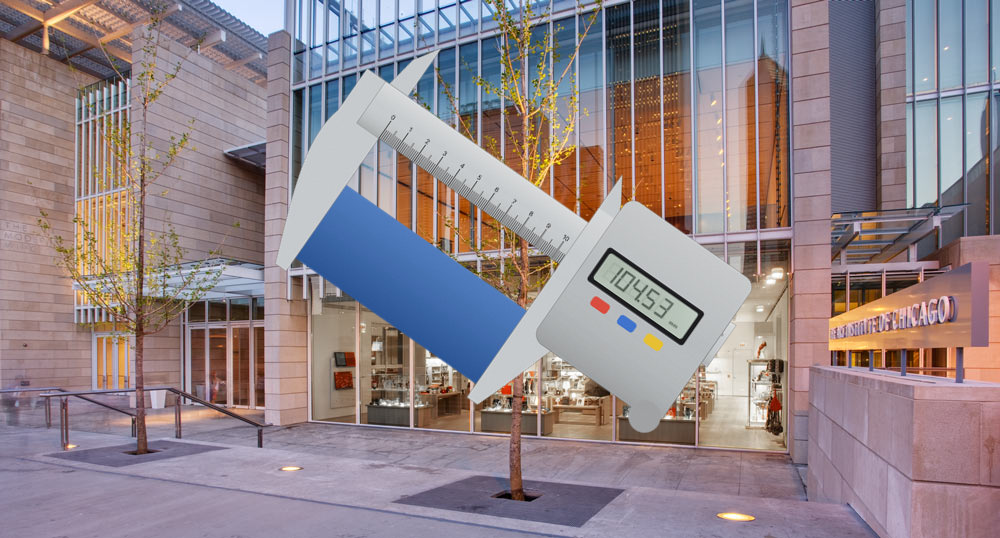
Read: 104.53 mm
